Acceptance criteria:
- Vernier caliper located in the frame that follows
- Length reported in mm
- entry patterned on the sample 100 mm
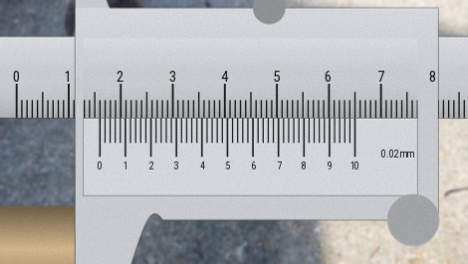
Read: 16.0 mm
